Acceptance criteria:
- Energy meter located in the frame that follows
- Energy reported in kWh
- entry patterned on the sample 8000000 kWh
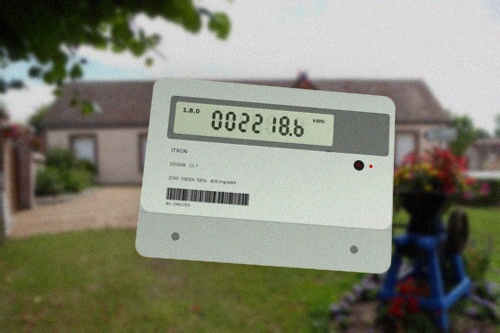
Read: 2218.6 kWh
